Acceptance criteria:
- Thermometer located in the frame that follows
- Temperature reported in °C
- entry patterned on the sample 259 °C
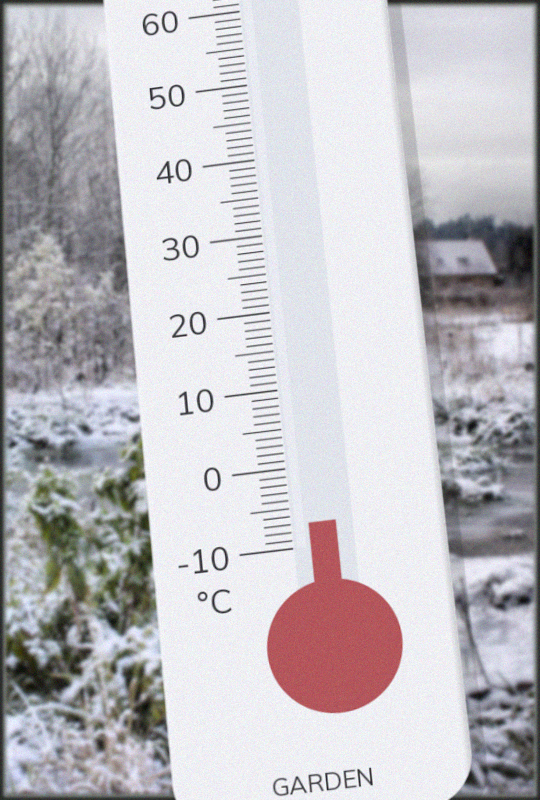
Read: -7 °C
